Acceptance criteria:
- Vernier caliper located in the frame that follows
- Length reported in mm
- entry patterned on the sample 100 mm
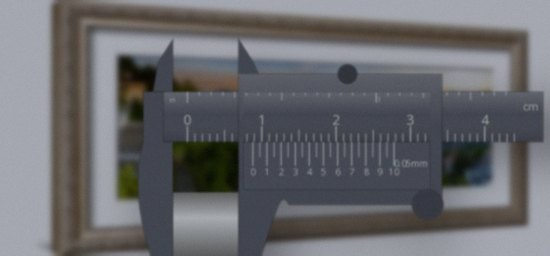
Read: 8.8 mm
